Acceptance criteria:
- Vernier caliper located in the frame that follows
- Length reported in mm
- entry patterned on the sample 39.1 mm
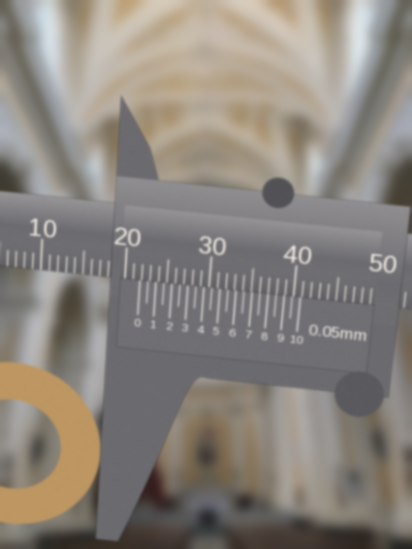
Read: 21.8 mm
